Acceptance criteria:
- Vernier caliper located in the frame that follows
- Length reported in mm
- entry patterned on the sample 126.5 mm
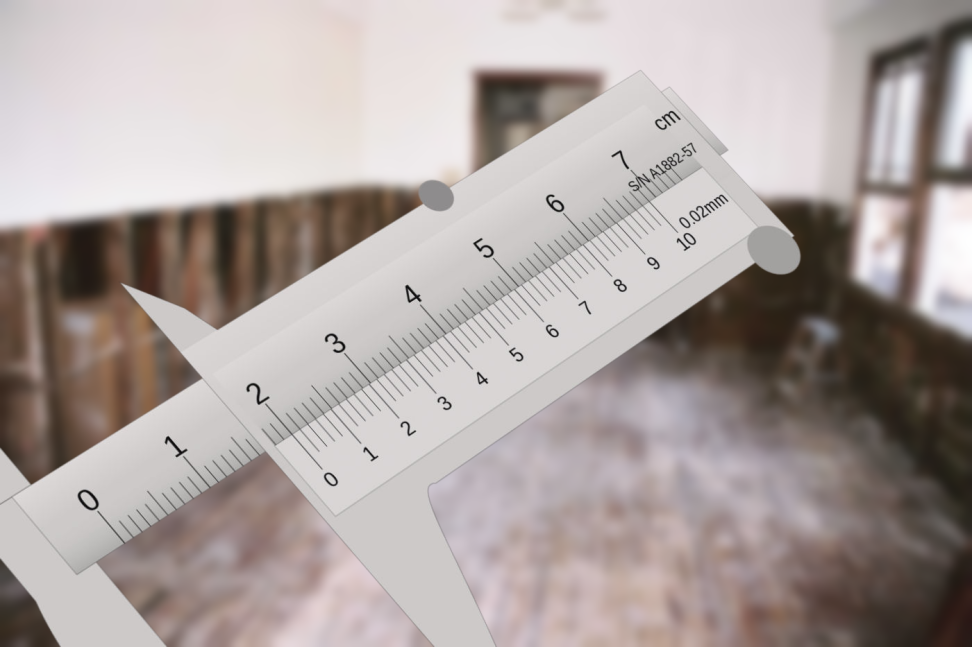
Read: 20.0 mm
